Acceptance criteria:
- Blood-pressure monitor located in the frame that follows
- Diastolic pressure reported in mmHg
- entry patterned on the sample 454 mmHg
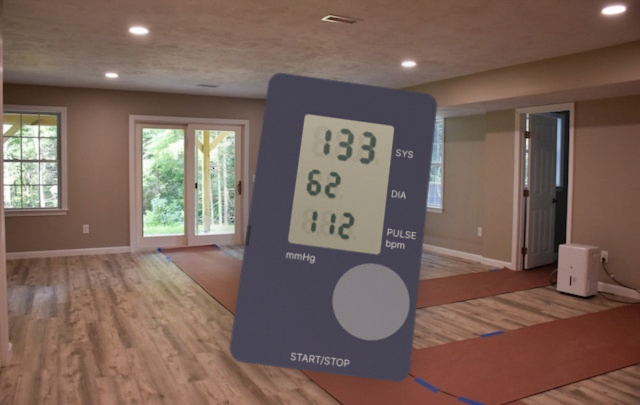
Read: 62 mmHg
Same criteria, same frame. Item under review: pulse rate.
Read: 112 bpm
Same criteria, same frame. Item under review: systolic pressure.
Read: 133 mmHg
